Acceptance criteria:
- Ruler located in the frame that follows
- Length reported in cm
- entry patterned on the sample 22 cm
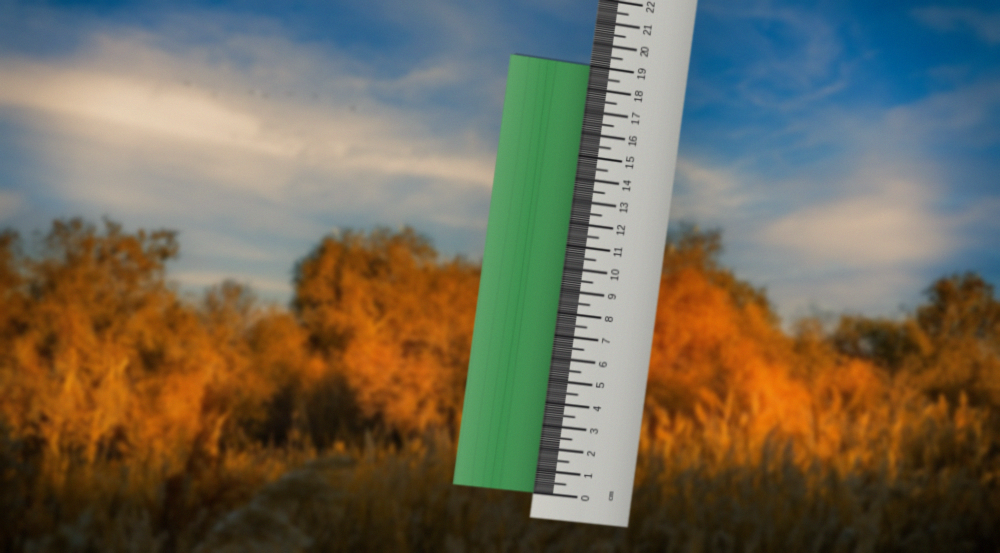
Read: 19 cm
